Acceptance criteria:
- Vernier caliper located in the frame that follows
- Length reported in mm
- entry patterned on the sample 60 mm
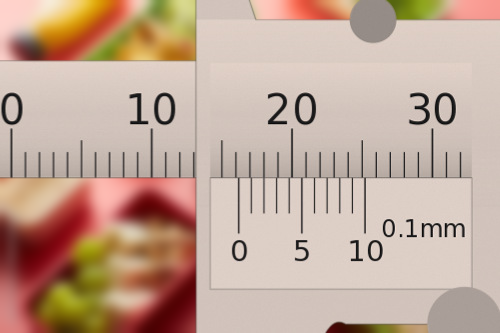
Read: 16.2 mm
